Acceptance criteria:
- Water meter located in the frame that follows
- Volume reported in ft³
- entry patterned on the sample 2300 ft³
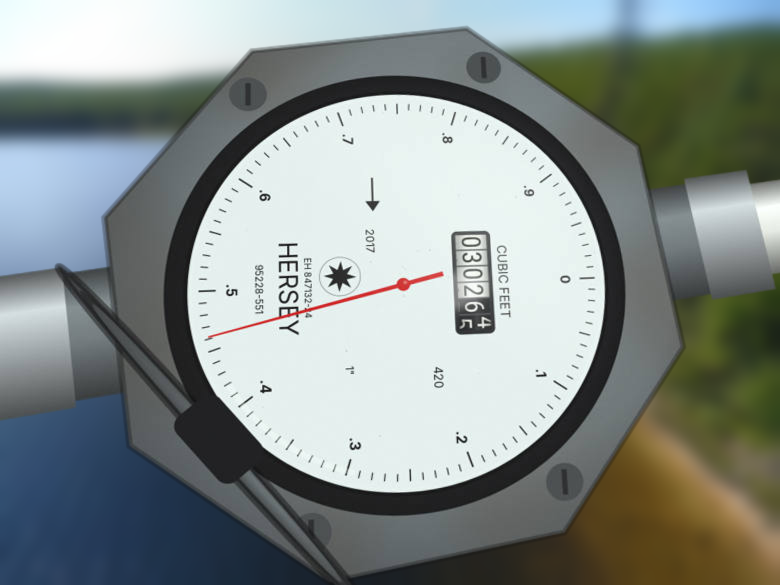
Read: 30264.46 ft³
